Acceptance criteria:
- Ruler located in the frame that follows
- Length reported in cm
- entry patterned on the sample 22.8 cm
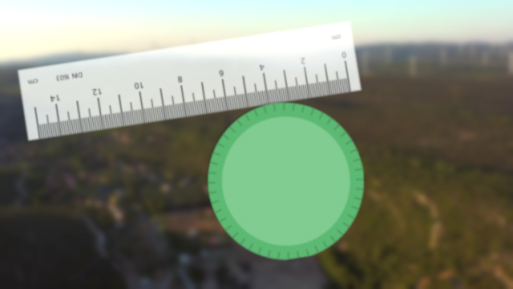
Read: 7.5 cm
